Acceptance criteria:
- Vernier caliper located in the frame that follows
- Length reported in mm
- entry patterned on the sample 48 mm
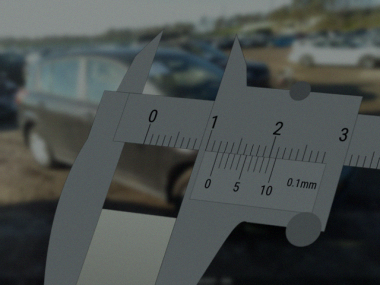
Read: 12.0 mm
